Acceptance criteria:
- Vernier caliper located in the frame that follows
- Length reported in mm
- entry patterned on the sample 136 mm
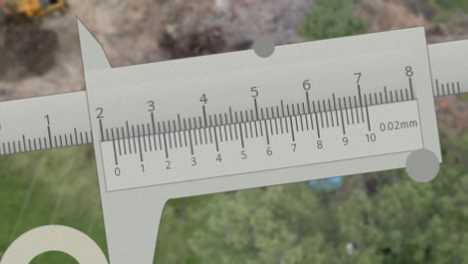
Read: 22.0 mm
